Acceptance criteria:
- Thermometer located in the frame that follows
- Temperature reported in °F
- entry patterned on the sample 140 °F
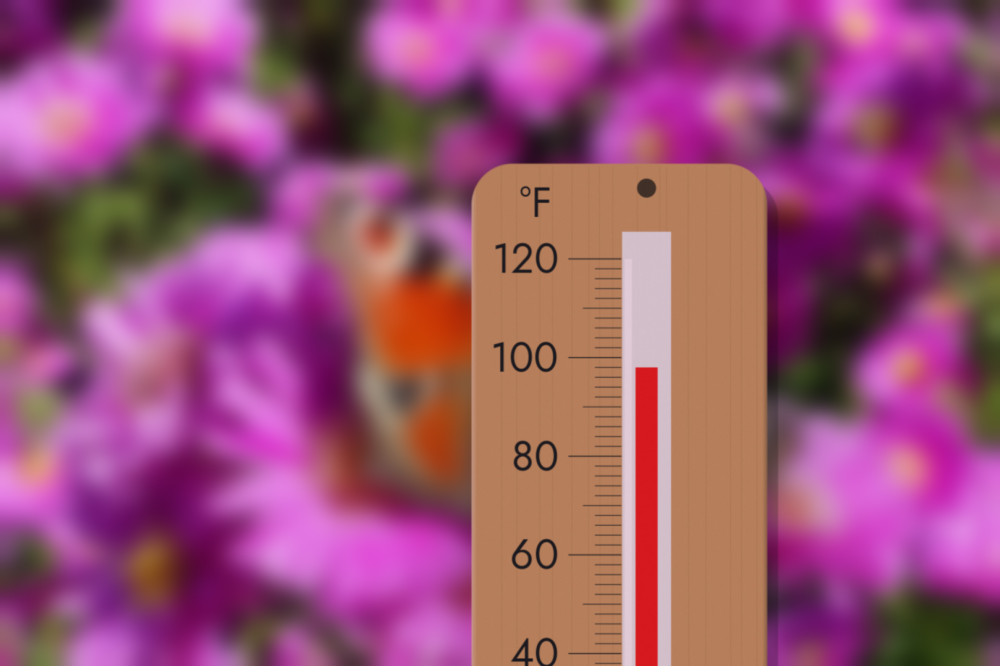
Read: 98 °F
